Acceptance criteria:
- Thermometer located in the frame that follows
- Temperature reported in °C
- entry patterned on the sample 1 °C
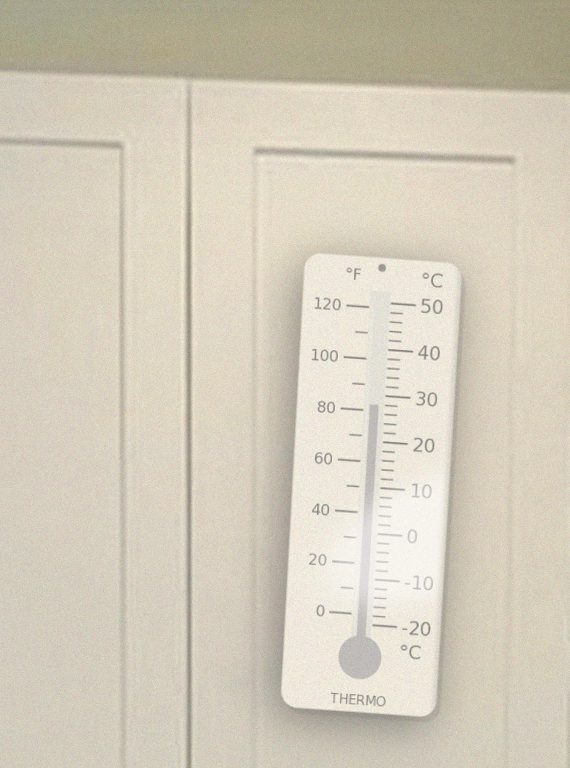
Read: 28 °C
